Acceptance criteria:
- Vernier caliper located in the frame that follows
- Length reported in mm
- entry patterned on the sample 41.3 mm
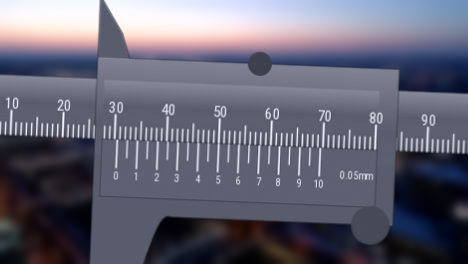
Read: 30.5 mm
